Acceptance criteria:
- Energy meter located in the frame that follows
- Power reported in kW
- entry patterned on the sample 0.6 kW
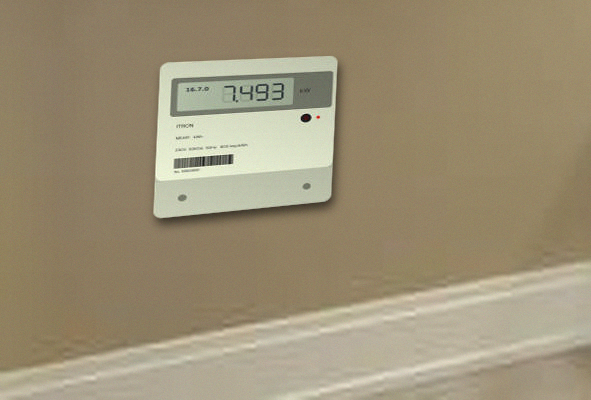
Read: 7.493 kW
